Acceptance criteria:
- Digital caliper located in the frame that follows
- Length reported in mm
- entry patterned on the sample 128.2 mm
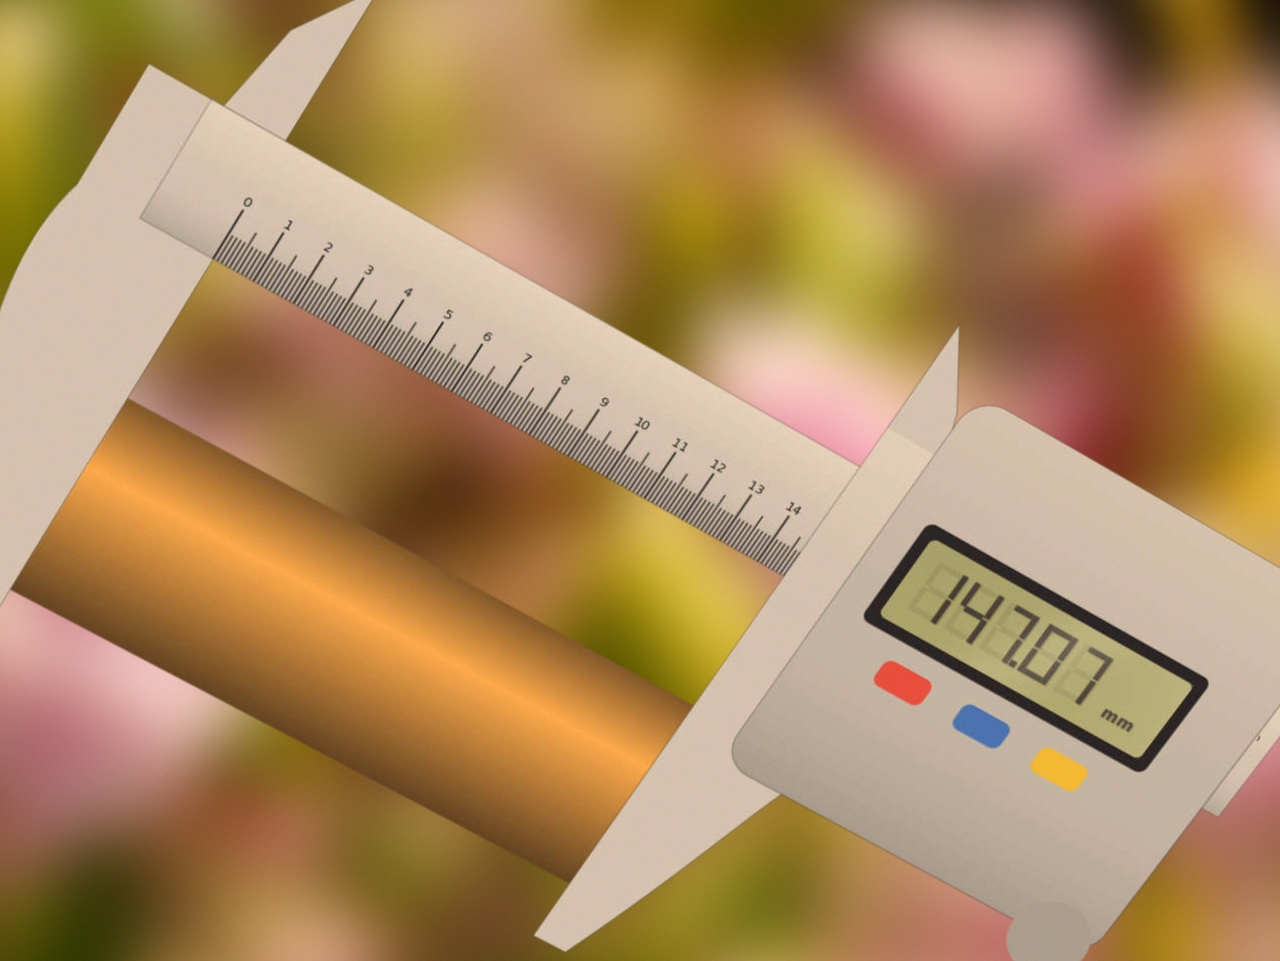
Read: 147.07 mm
